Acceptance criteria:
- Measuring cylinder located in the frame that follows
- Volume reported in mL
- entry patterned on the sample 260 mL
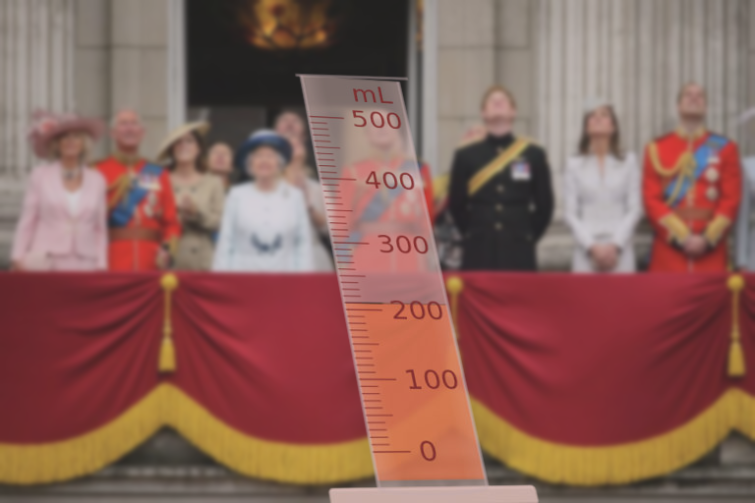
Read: 210 mL
